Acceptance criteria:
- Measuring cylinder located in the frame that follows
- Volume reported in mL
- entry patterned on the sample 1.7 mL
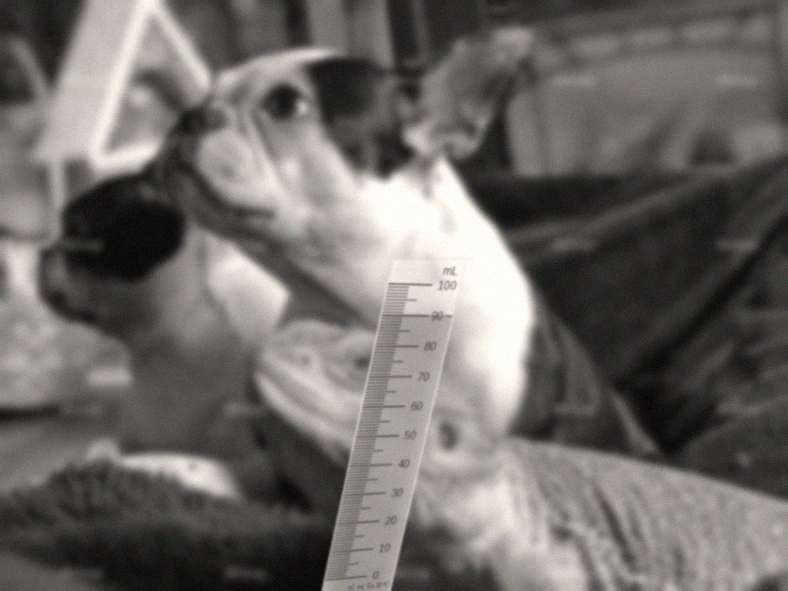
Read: 90 mL
